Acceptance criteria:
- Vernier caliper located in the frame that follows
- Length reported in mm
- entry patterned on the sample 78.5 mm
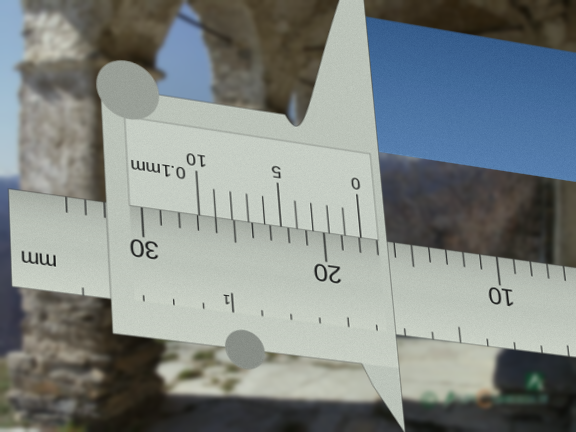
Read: 17.9 mm
